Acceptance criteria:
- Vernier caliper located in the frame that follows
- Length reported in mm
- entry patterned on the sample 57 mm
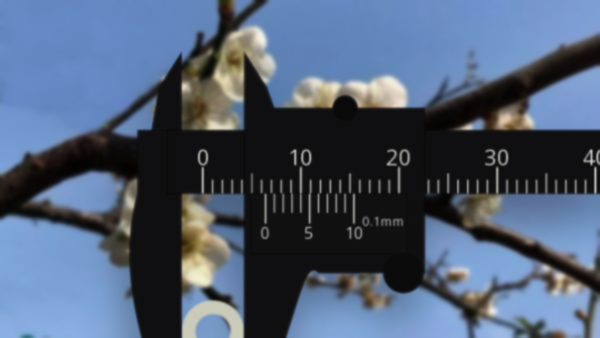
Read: 6.4 mm
